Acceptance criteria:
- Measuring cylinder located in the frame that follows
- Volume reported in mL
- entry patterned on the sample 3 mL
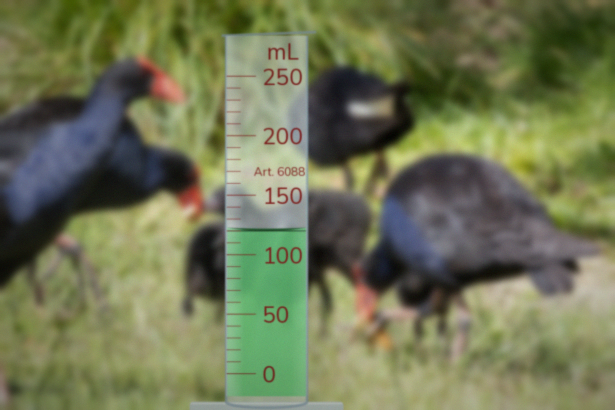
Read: 120 mL
